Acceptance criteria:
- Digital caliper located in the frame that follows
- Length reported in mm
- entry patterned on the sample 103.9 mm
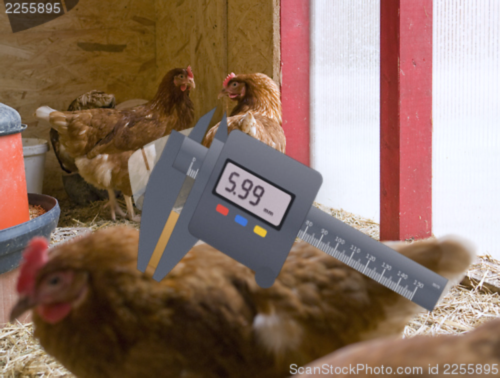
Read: 5.99 mm
